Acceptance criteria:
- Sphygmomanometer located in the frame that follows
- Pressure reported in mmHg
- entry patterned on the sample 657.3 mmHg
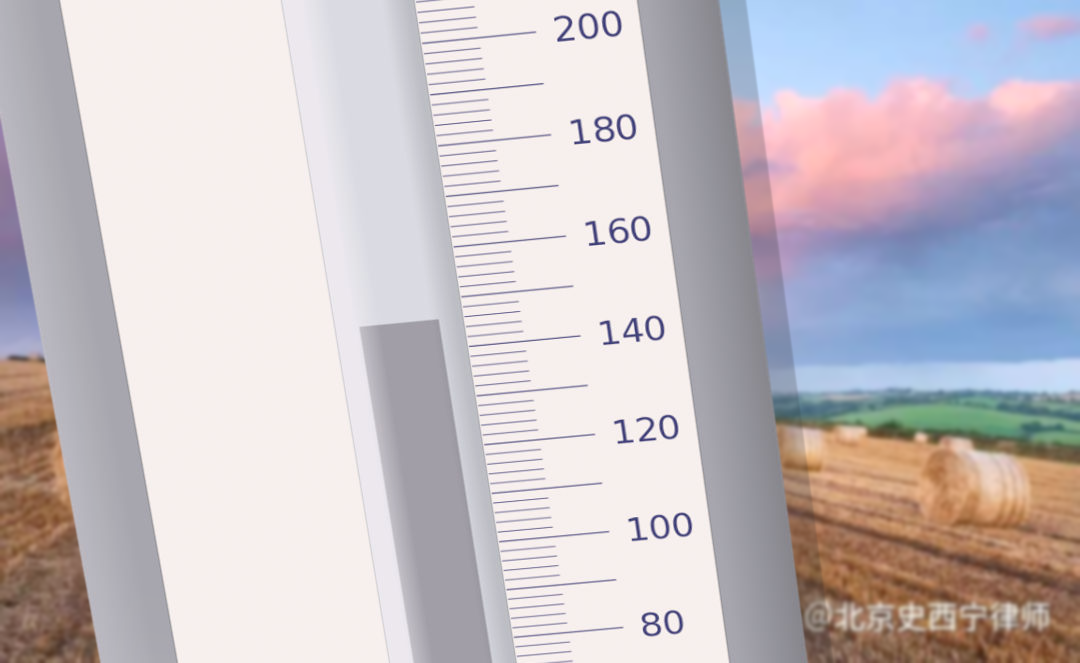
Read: 146 mmHg
